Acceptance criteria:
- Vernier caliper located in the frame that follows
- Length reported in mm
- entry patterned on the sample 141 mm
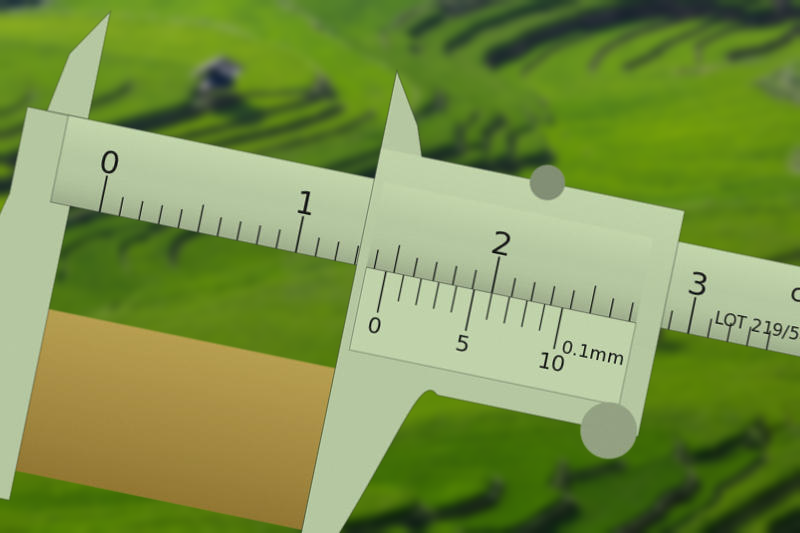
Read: 14.6 mm
